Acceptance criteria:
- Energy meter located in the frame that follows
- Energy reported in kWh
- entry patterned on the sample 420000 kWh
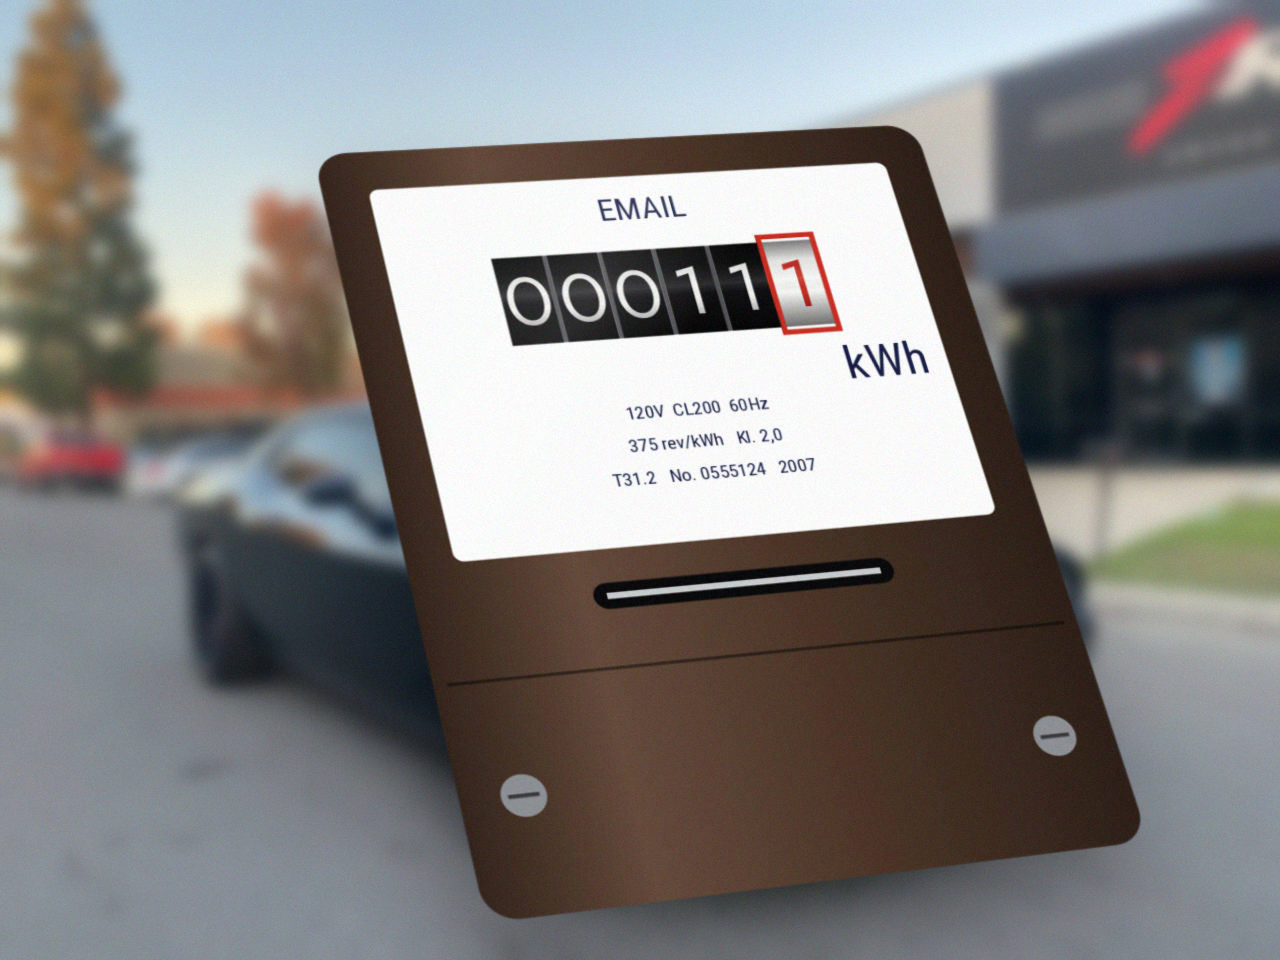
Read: 11.1 kWh
